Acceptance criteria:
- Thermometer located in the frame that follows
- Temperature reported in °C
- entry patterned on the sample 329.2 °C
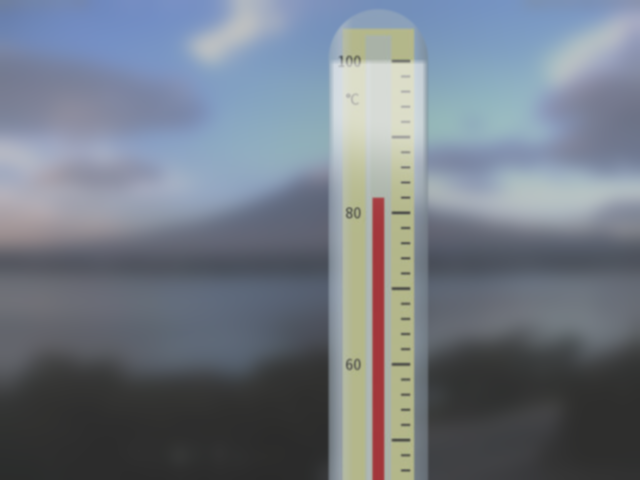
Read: 82 °C
